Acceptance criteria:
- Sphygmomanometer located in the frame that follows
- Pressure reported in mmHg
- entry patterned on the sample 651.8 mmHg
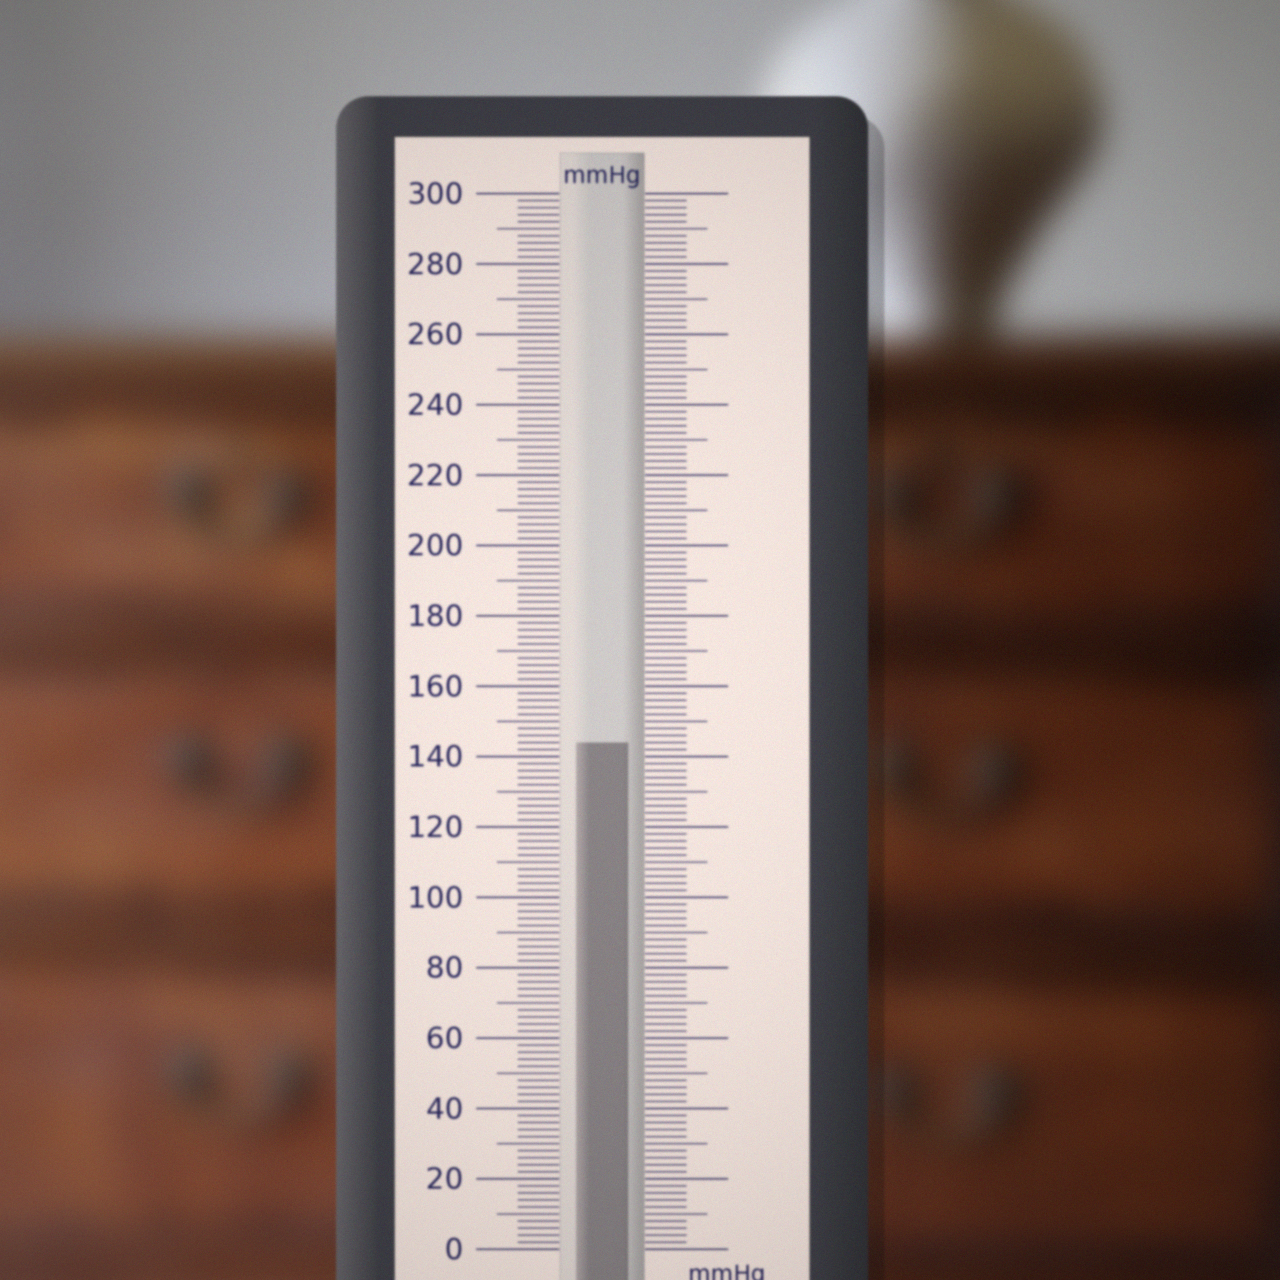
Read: 144 mmHg
